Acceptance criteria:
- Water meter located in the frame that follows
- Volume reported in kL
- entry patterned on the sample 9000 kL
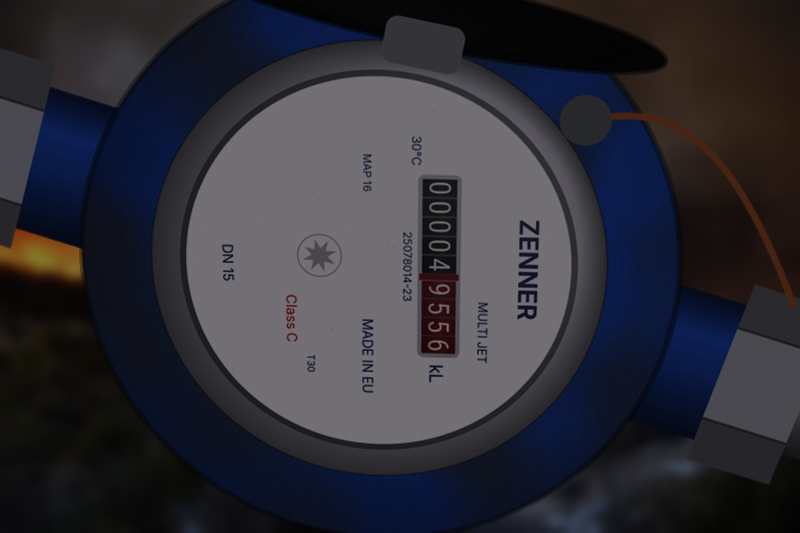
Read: 4.9556 kL
